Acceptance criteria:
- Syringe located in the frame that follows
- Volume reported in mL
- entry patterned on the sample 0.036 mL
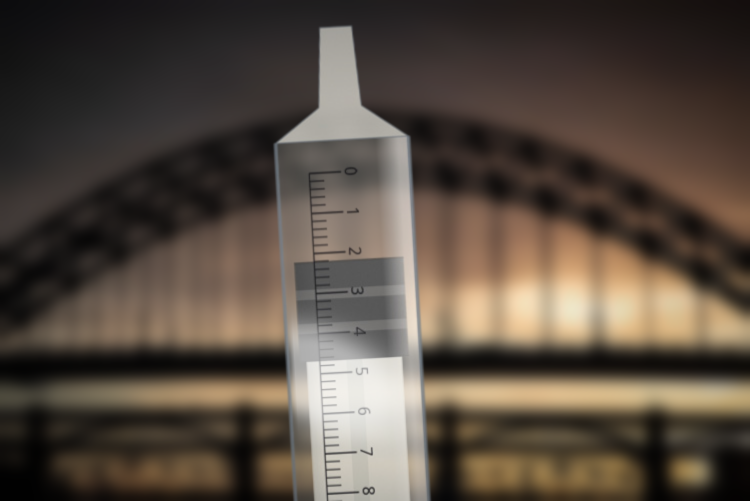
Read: 2.2 mL
